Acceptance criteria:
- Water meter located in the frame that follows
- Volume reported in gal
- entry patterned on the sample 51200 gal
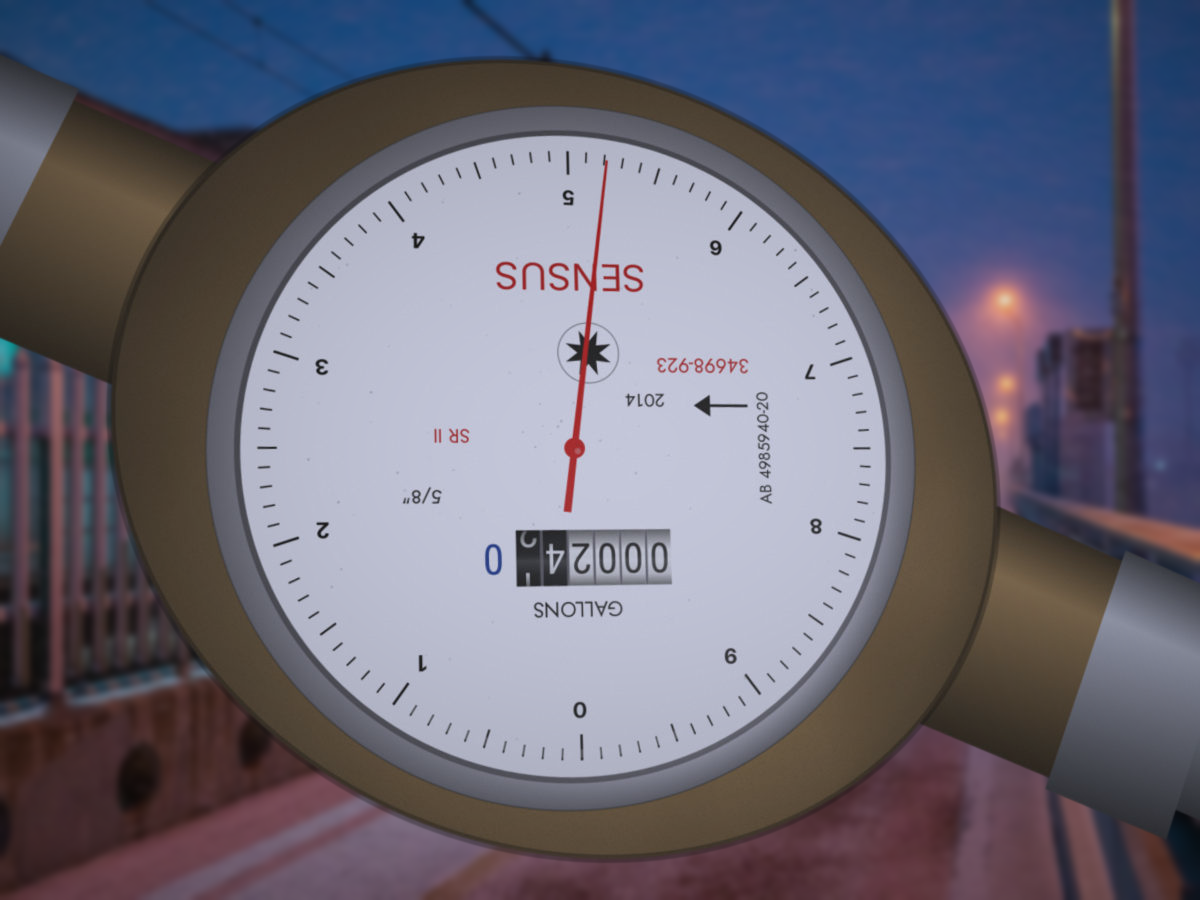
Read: 2415.2 gal
